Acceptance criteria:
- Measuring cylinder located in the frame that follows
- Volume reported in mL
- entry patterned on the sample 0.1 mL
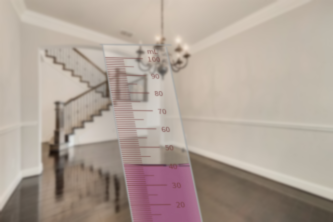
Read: 40 mL
